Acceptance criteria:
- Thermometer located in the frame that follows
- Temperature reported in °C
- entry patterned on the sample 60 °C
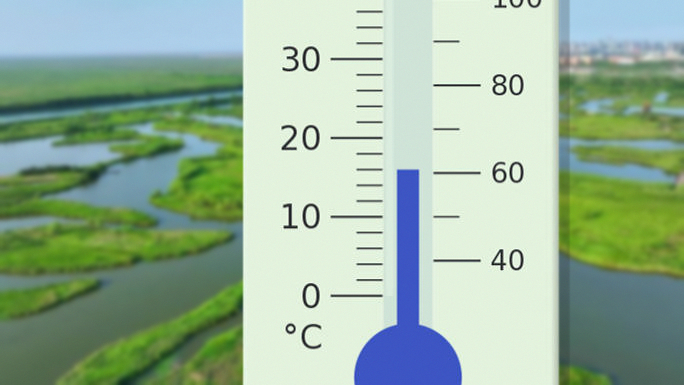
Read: 16 °C
